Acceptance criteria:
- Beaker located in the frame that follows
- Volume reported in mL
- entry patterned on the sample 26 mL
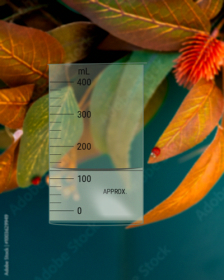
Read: 125 mL
